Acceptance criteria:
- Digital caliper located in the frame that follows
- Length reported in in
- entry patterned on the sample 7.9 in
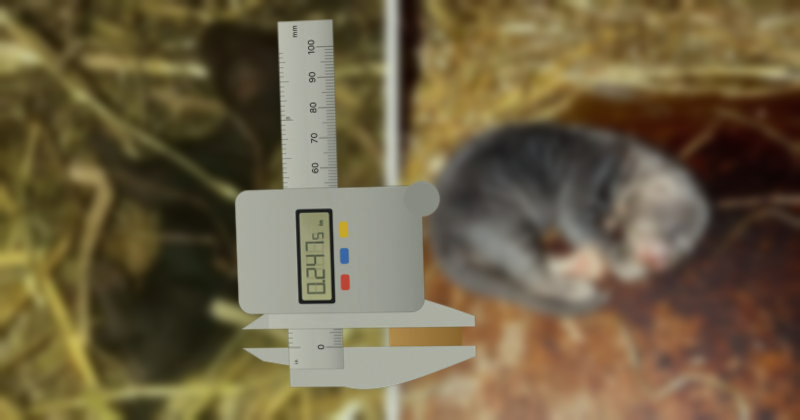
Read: 0.2475 in
